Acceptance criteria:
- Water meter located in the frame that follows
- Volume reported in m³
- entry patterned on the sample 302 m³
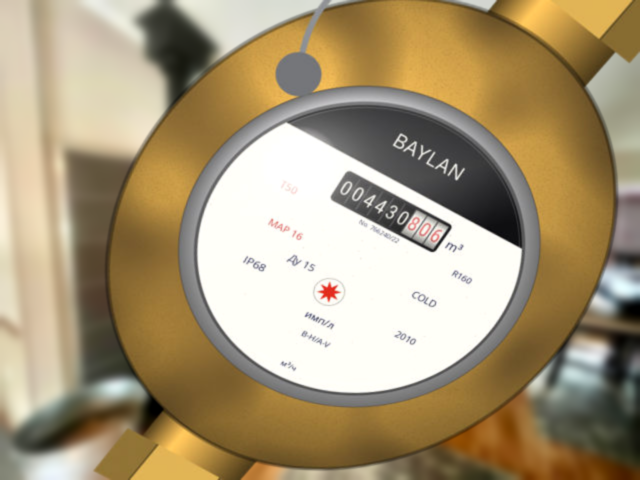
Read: 4430.806 m³
